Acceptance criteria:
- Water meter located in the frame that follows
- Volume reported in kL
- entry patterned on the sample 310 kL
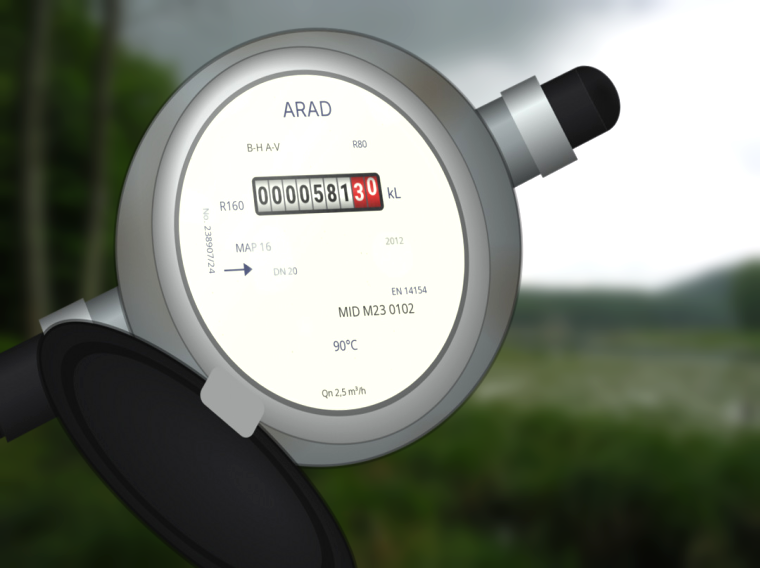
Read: 581.30 kL
